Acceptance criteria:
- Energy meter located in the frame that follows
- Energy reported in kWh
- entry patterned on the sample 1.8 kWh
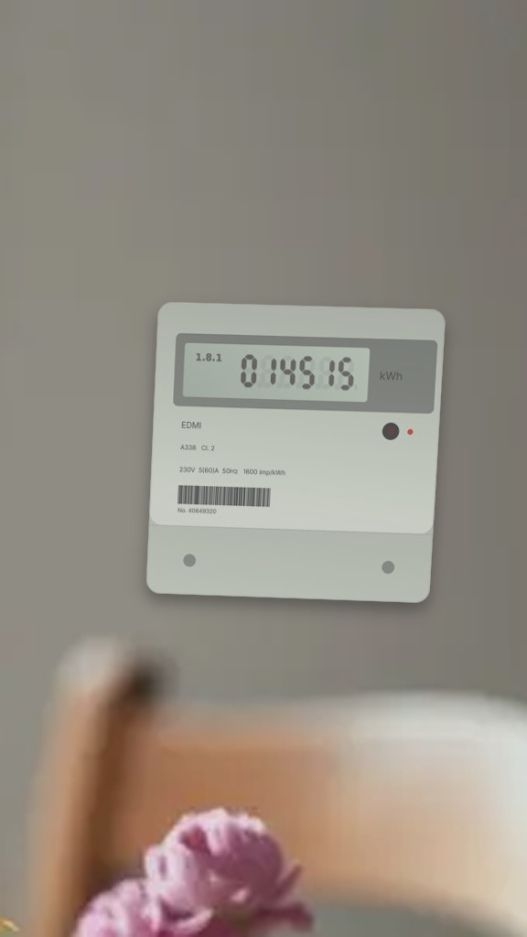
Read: 14515 kWh
